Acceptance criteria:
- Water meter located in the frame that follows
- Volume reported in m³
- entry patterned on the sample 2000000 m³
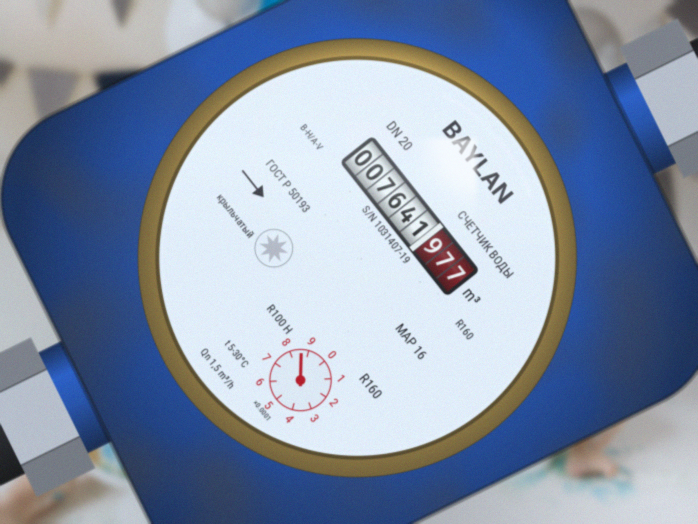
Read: 7641.9778 m³
